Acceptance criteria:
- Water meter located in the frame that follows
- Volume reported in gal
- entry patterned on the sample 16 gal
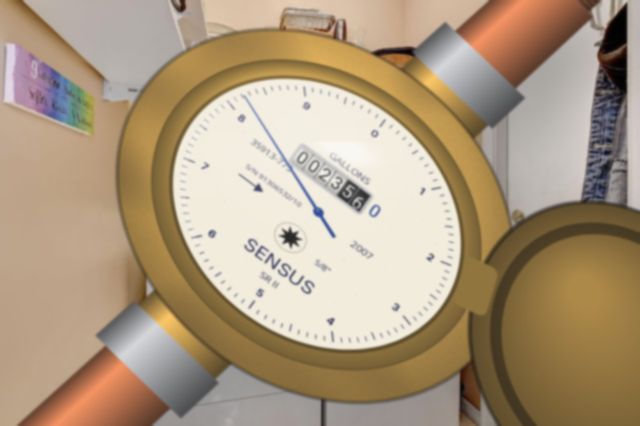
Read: 23558.2 gal
